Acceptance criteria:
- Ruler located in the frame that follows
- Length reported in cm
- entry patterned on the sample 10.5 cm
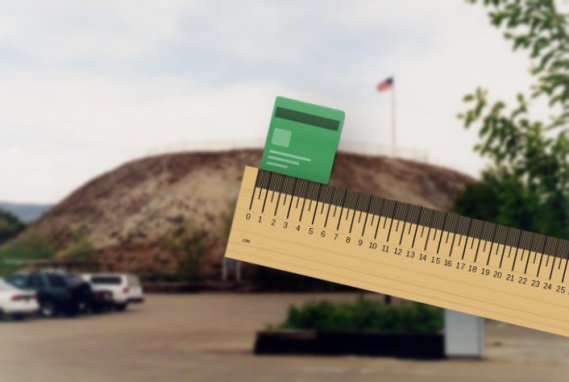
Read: 5.5 cm
